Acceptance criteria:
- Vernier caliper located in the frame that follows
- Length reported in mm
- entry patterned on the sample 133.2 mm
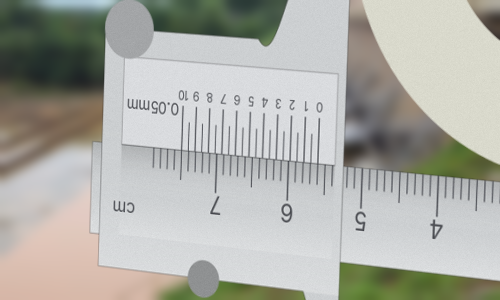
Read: 56.0 mm
